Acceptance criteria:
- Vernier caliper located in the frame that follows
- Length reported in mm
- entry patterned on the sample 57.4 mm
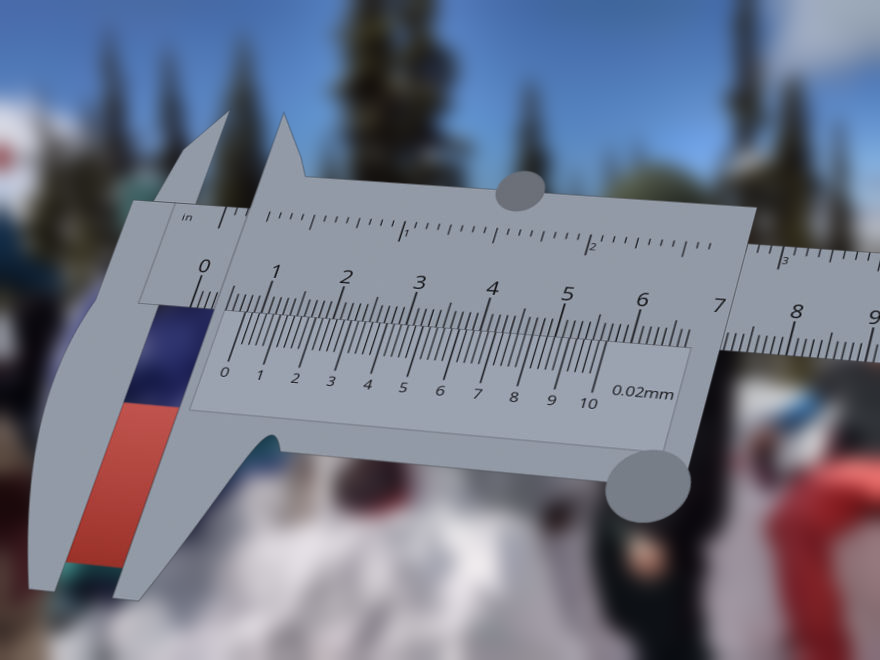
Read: 7.8 mm
